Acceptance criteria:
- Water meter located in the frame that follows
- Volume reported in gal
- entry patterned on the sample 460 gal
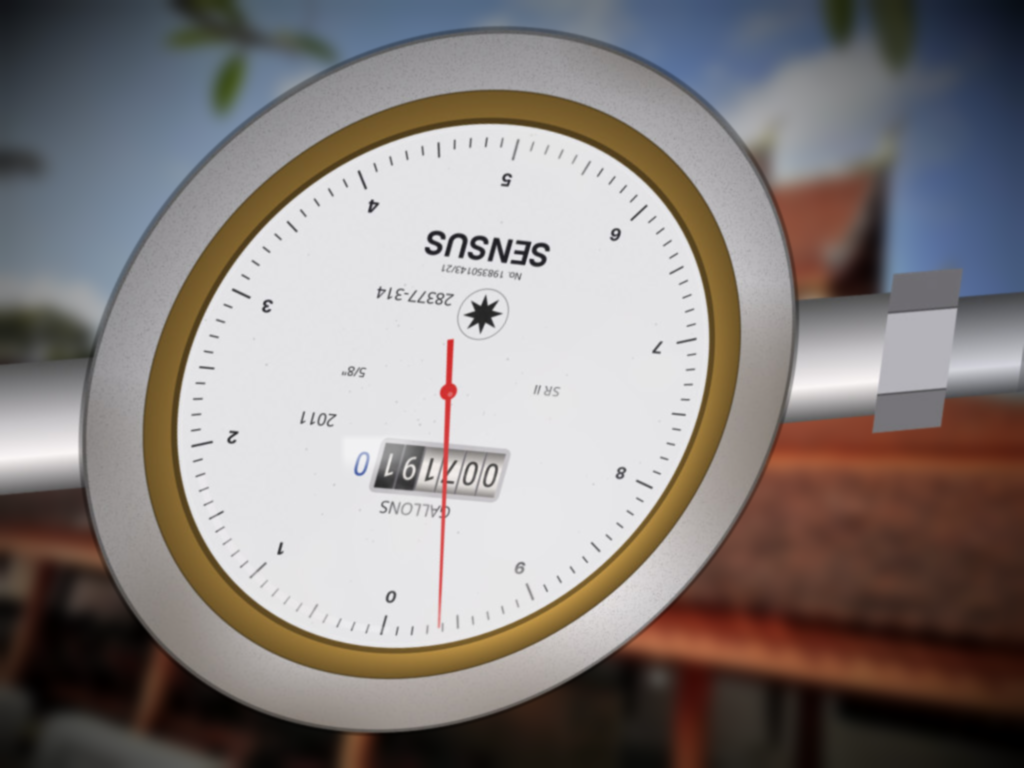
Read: 71909.6 gal
